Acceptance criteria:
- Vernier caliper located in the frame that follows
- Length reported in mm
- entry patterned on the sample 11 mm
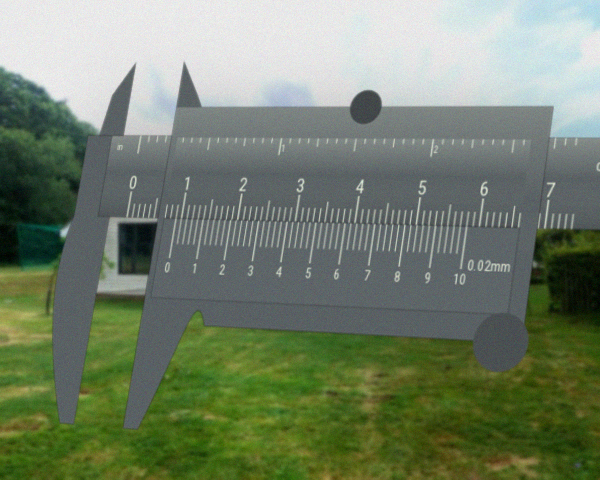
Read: 9.0 mm
